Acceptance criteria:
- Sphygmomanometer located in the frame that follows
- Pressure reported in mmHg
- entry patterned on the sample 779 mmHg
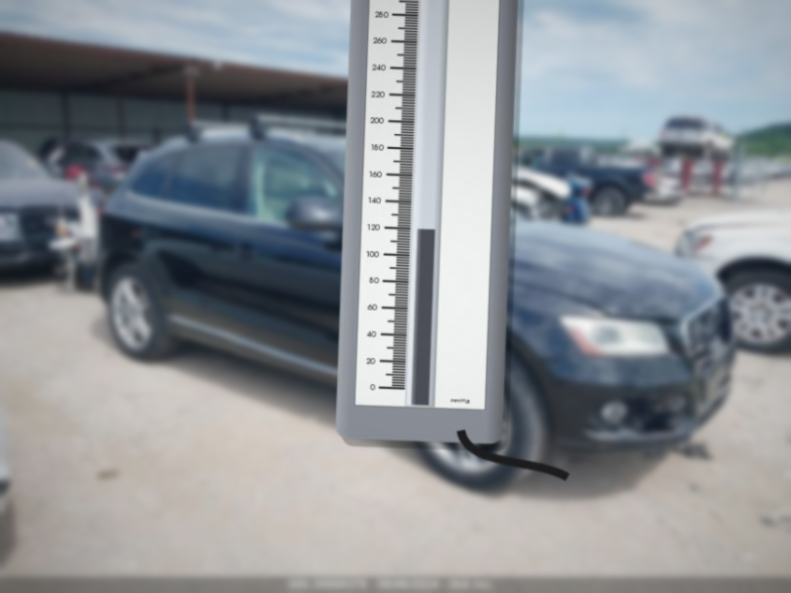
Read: 120 mmHg
